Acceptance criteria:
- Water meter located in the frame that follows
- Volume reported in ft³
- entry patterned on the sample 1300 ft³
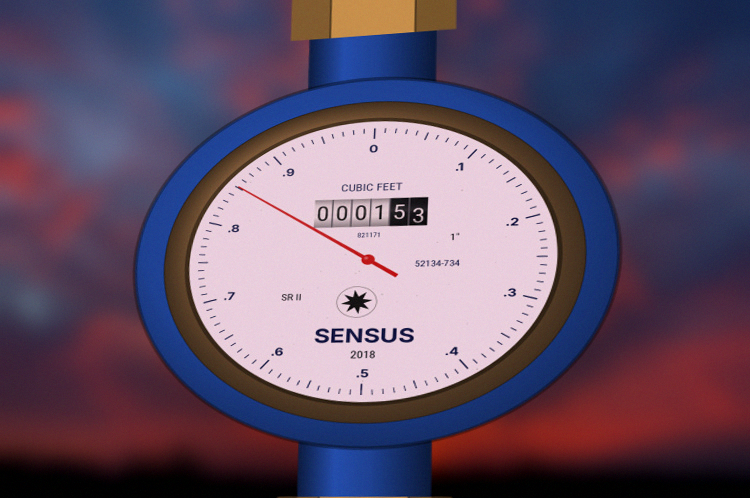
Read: 152.85 ft³
